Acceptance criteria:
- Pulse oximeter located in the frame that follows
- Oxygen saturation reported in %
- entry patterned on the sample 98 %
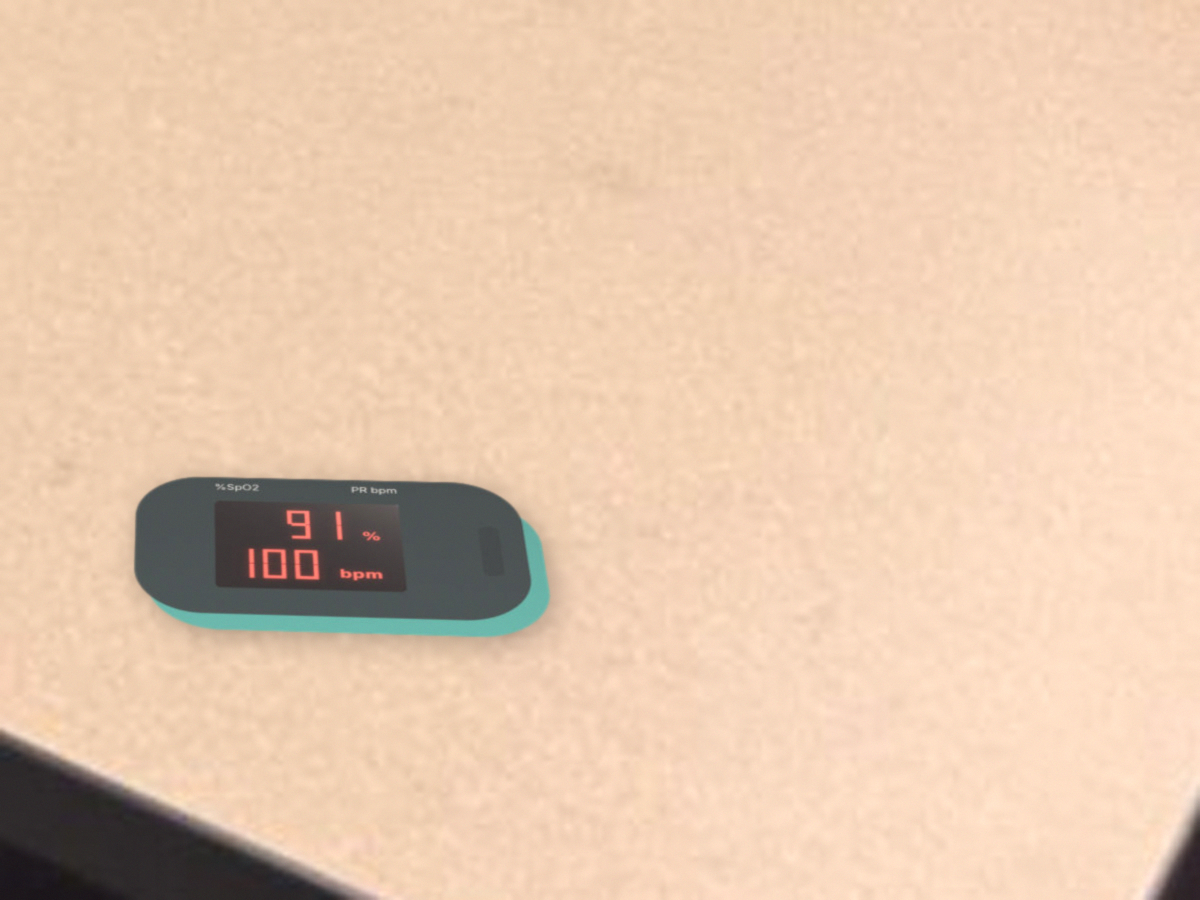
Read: 91 %
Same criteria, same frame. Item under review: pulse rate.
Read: 100 bpm
